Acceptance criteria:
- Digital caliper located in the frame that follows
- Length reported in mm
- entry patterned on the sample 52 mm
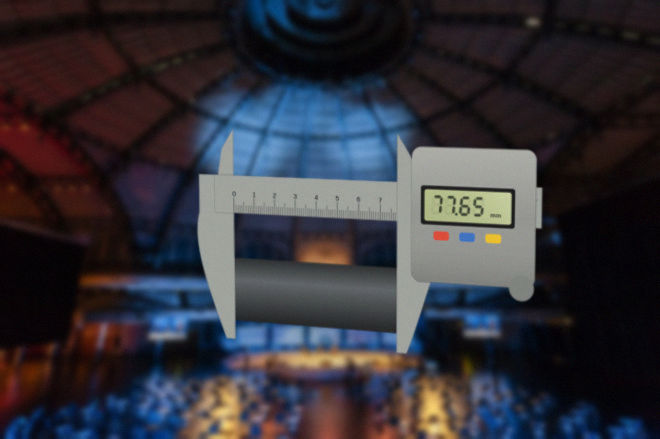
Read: 77.65 mm
